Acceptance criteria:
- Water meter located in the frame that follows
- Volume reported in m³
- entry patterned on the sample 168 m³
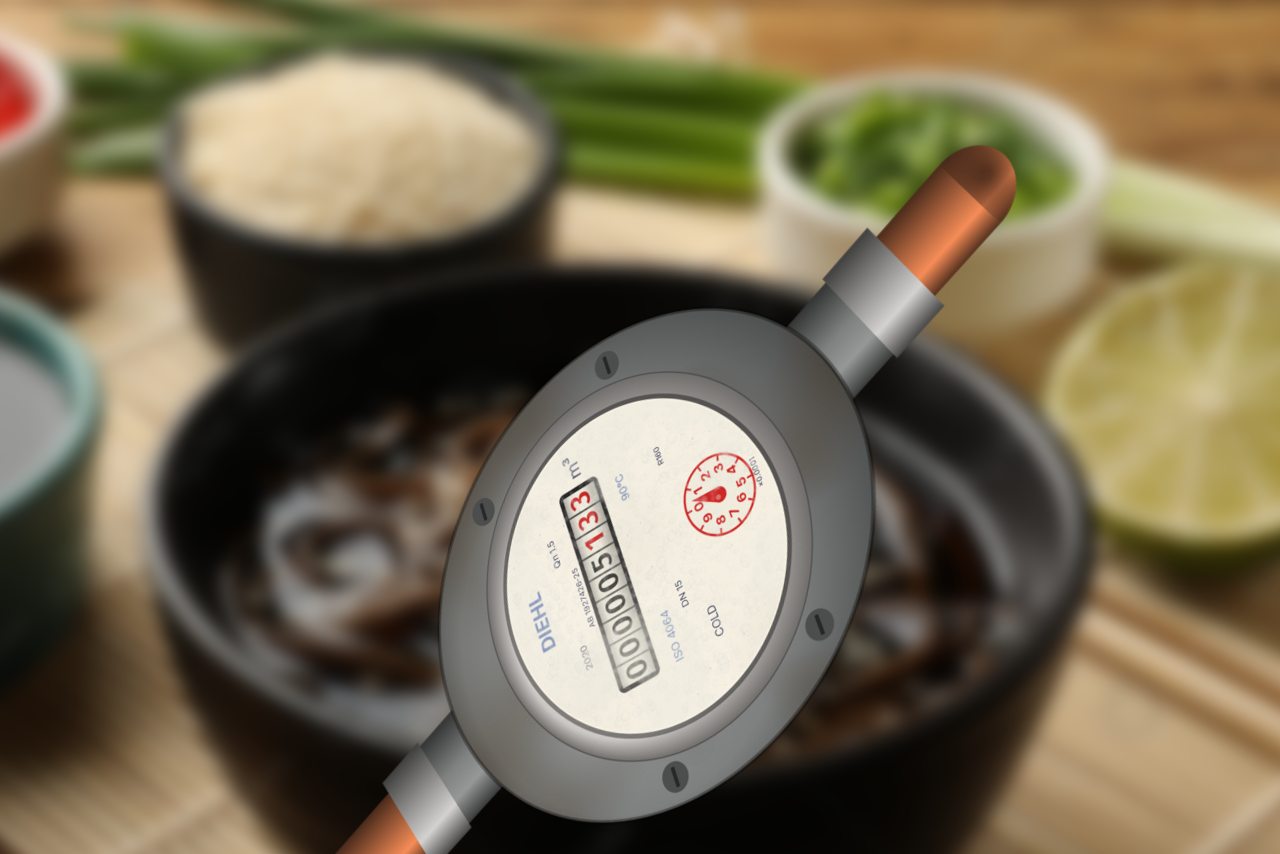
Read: 5.1330 m³
